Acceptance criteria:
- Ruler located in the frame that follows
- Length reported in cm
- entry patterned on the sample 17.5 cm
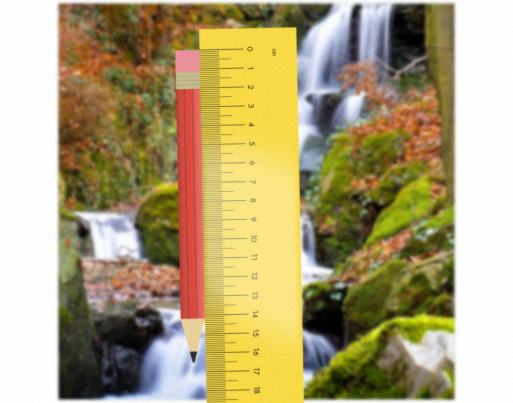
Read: 16.5 cm
